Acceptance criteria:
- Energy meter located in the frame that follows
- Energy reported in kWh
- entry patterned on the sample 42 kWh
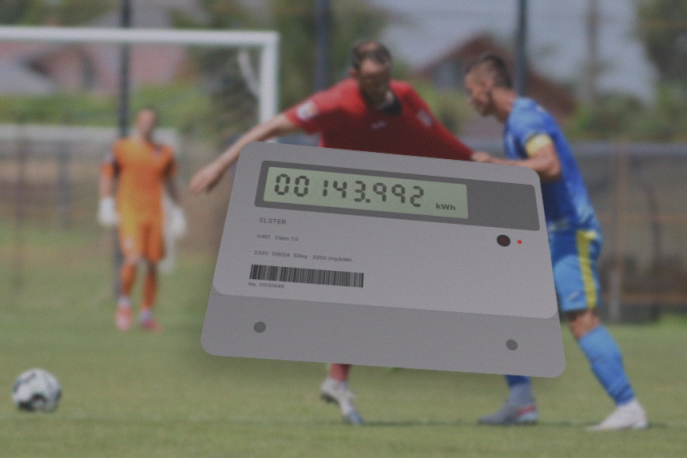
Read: 143.992 kWh
